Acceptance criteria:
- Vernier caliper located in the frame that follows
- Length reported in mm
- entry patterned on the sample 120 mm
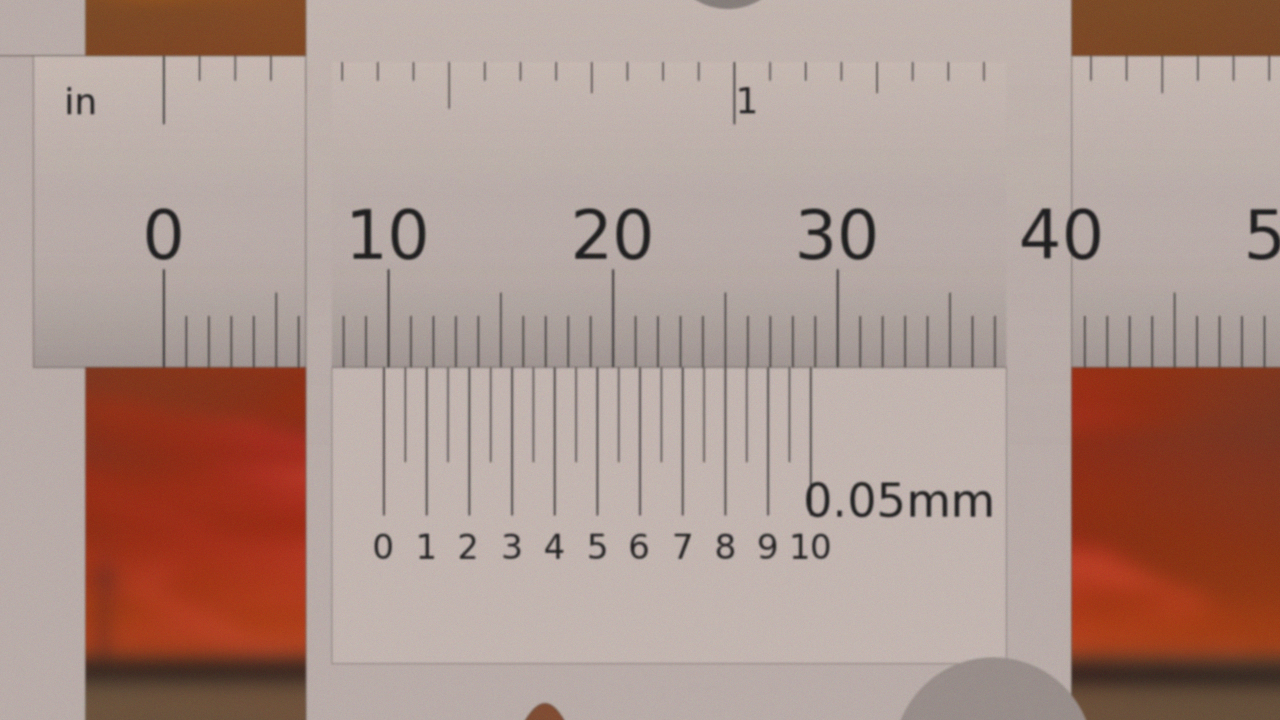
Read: 9.8 mm
